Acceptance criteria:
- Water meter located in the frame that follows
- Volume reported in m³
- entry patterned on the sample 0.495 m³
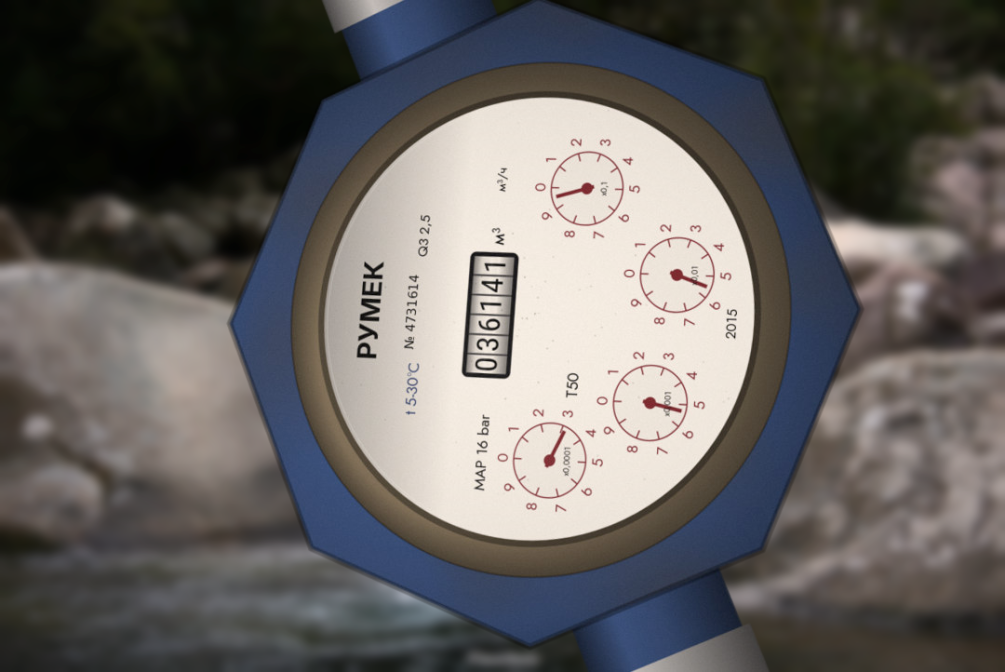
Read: 36140.9553 m³
